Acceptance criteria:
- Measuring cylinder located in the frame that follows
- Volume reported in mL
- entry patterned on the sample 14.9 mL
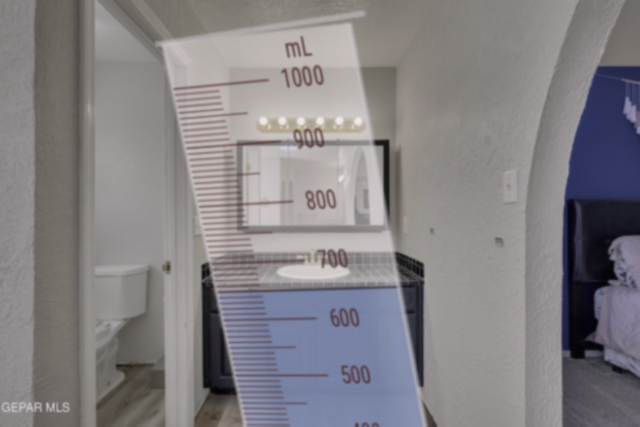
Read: 650 mL
